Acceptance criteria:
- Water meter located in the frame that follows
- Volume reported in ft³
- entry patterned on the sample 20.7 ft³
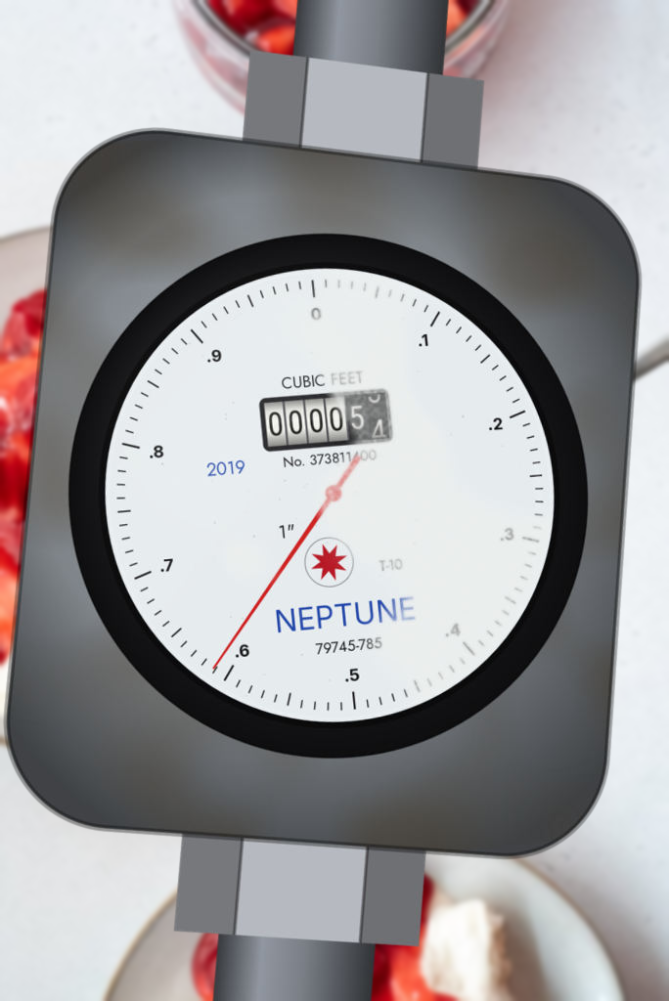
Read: 53.61 ft³
